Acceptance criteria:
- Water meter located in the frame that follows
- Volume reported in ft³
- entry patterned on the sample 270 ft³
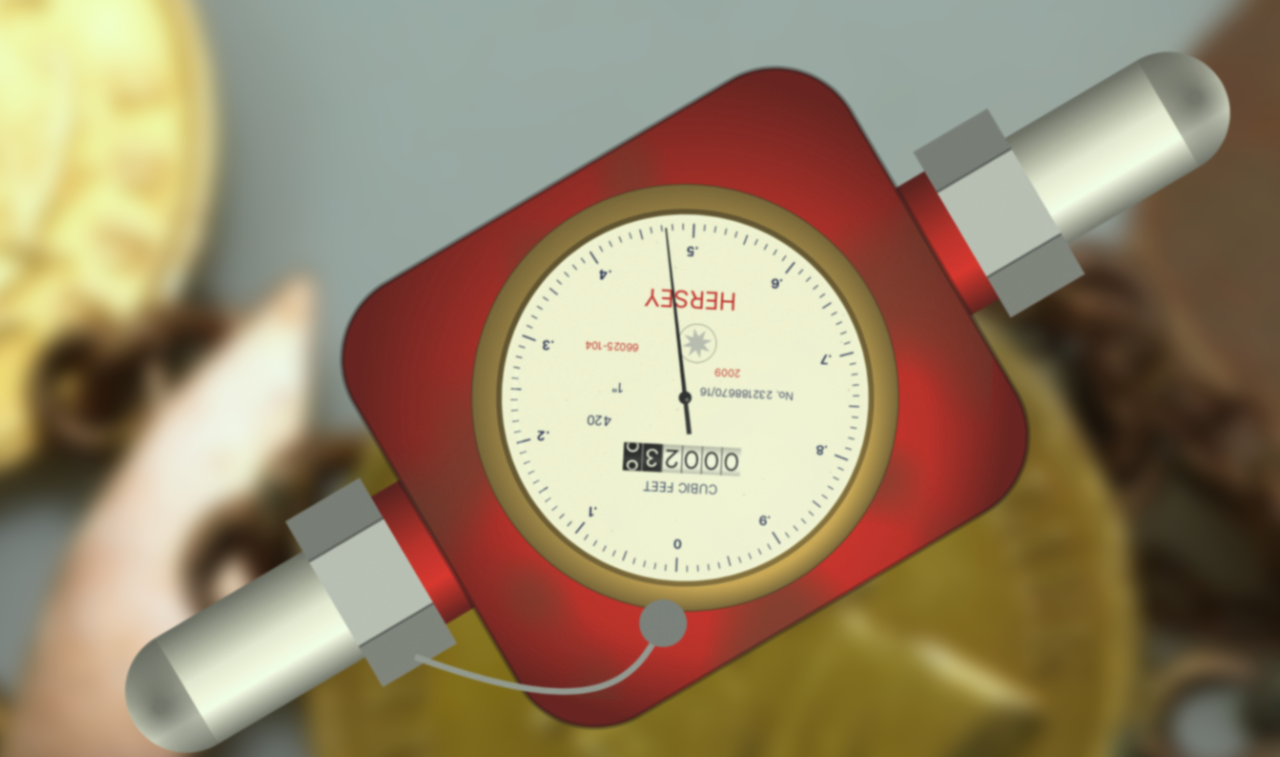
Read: 238.47 ft³
